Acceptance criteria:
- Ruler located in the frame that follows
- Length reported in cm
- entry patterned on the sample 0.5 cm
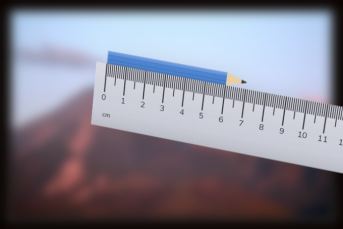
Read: 7 cm
